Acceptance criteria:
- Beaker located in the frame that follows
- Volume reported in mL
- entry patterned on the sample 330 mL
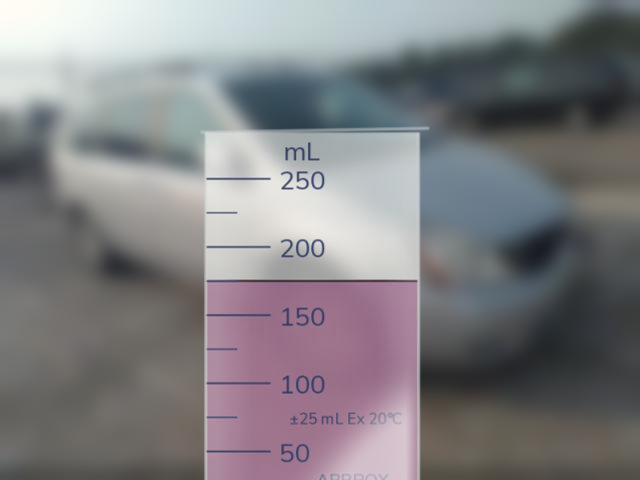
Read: 175 mL
